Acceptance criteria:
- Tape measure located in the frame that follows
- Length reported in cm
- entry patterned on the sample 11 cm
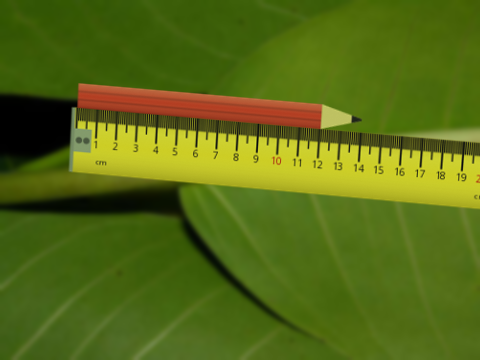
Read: 14 cm
